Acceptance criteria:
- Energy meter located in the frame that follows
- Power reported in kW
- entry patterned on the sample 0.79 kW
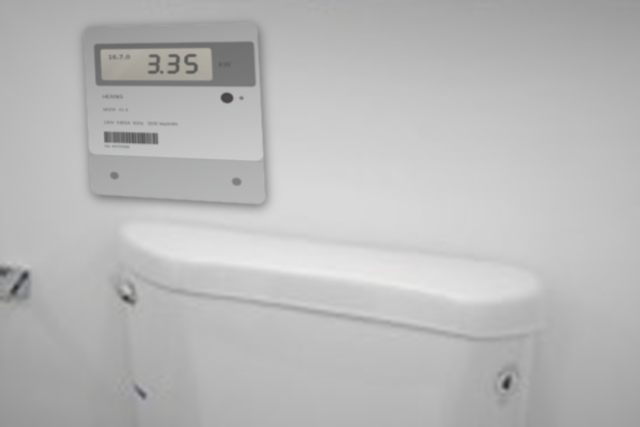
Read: 3.35 kW
